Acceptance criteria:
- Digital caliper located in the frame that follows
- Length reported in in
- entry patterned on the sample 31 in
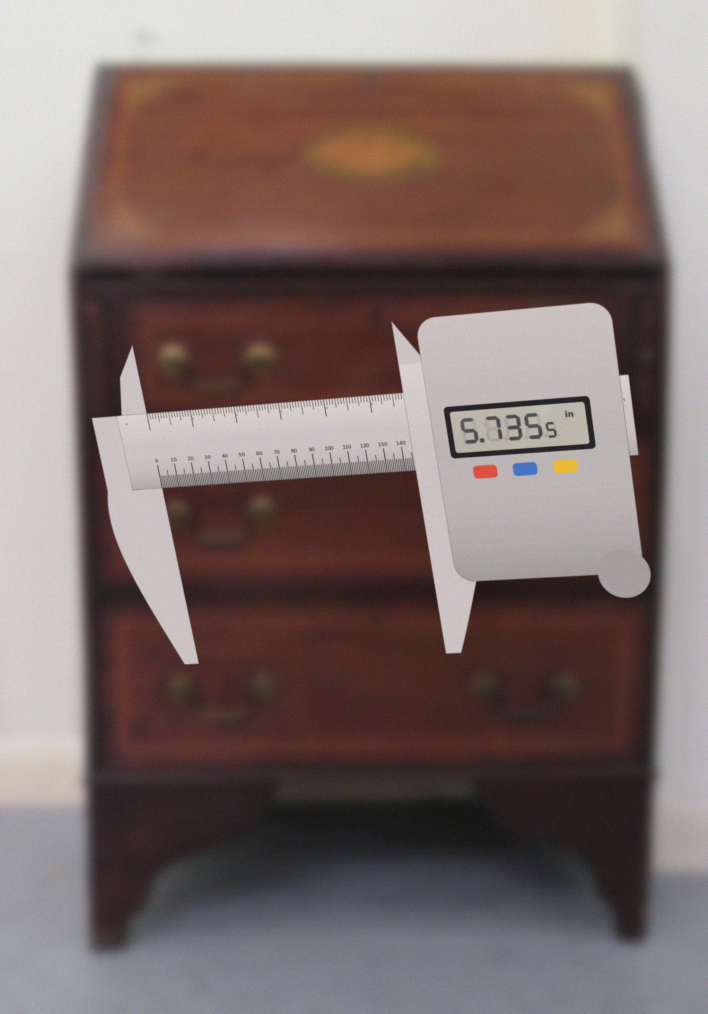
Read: 5.7355 in
